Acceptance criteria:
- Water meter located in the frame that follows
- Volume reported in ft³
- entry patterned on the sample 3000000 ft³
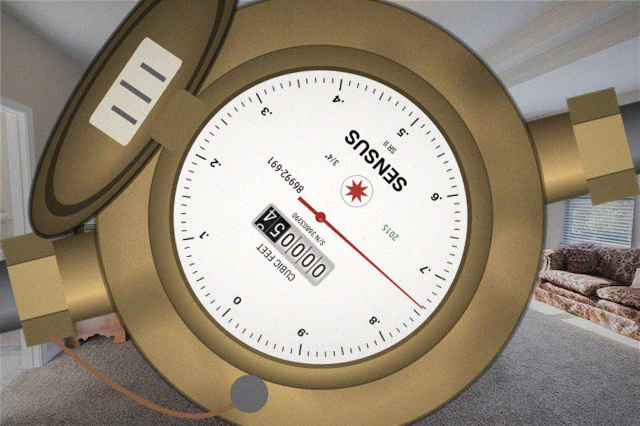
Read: 53.74 ft³
